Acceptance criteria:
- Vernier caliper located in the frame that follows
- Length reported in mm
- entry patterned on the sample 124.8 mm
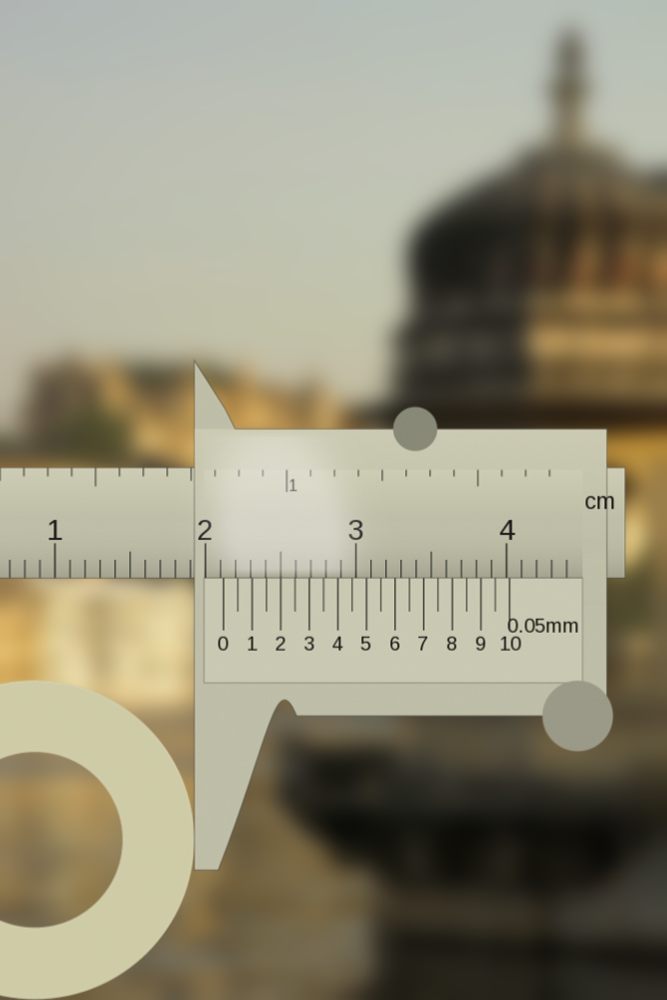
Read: 21.2 mm
